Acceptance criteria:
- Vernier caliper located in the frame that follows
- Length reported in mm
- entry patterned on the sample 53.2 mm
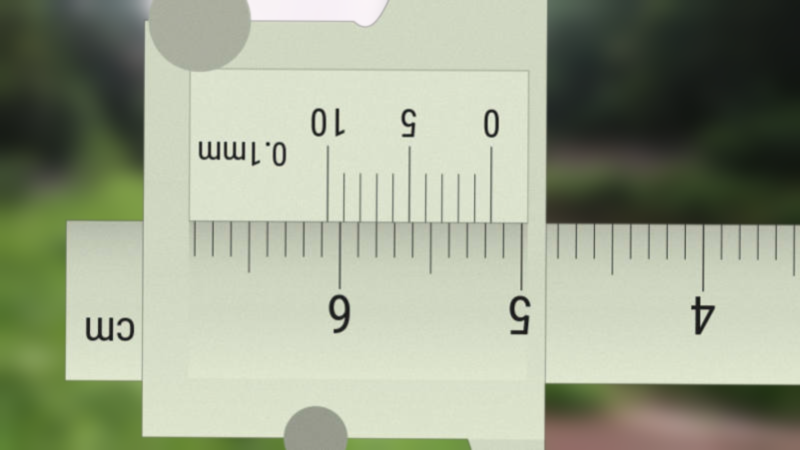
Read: 51.7 mm
